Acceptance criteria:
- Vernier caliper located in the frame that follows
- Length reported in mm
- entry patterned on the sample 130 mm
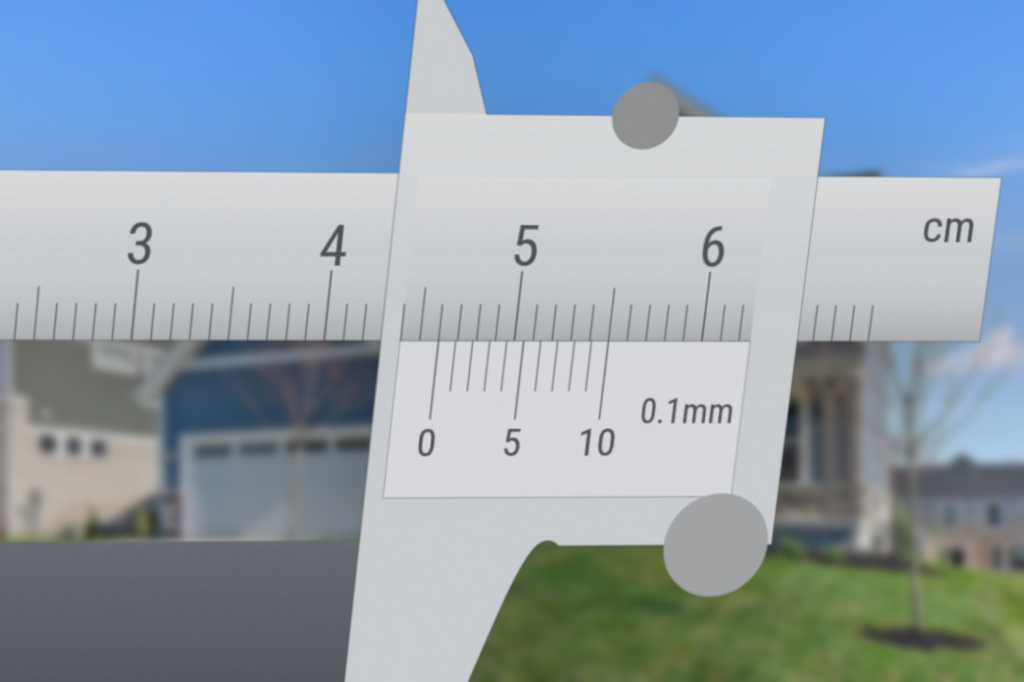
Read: 46.0 mm
